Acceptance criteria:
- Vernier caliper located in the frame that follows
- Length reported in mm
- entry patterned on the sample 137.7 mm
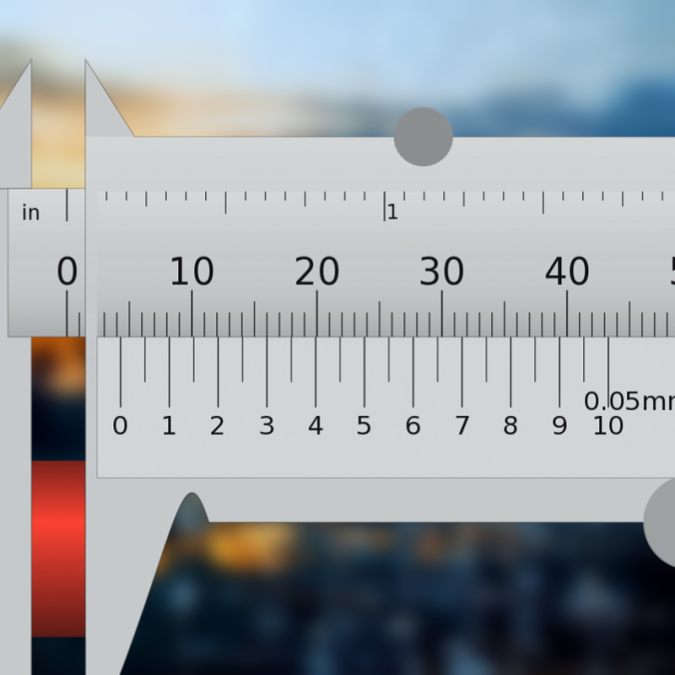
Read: 4.3 mm
